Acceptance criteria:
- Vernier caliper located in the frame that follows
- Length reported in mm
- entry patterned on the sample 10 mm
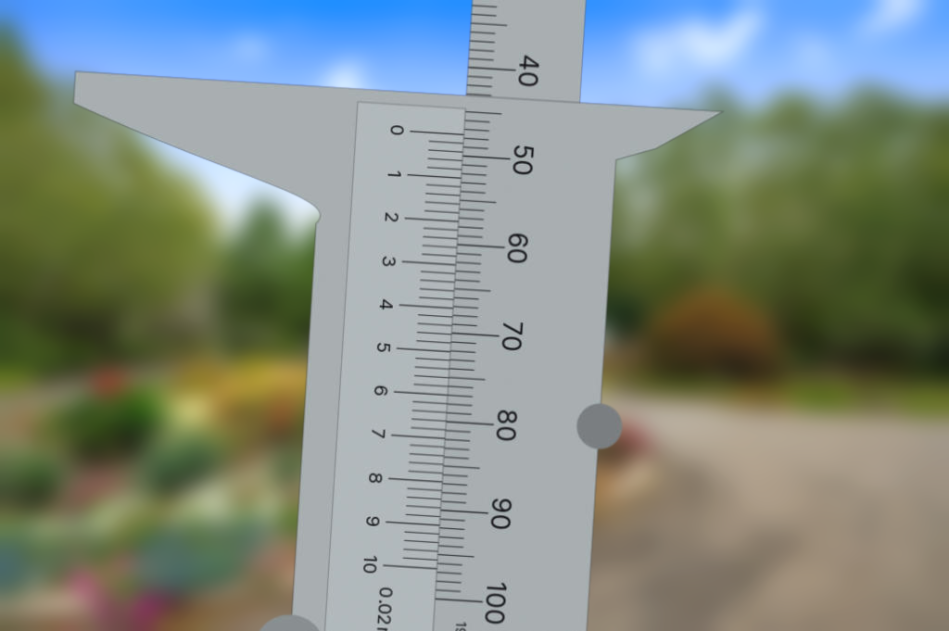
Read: 47.6 mm
